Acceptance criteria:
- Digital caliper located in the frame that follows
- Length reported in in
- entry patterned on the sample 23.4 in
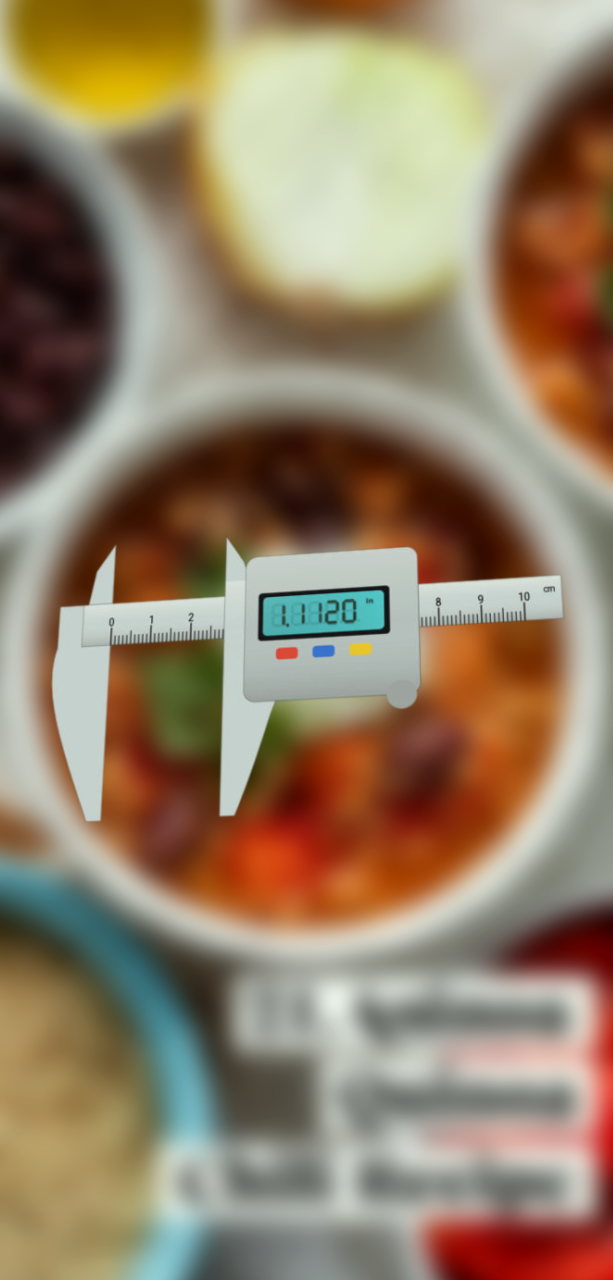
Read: 1.1120 in
